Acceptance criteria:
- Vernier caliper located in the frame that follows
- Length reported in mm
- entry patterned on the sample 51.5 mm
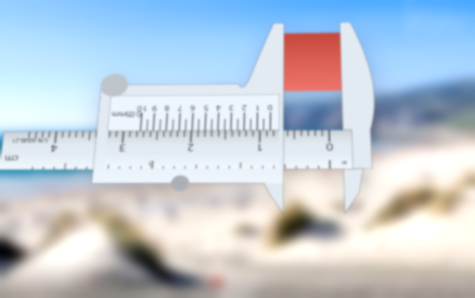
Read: 8.5 mm
